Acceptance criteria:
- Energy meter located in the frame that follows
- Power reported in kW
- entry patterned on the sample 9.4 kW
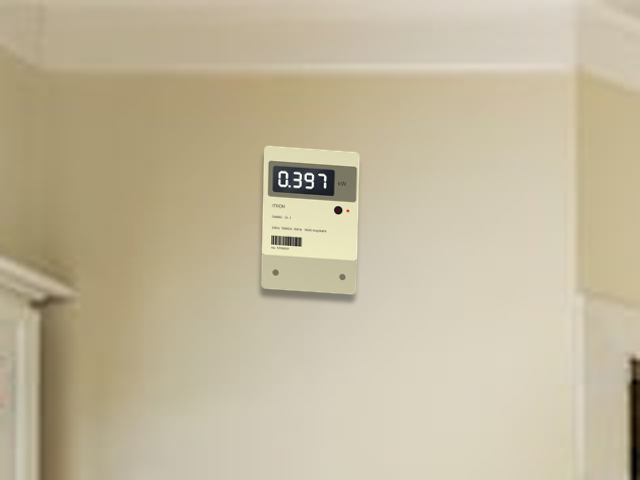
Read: 0.397 kW
